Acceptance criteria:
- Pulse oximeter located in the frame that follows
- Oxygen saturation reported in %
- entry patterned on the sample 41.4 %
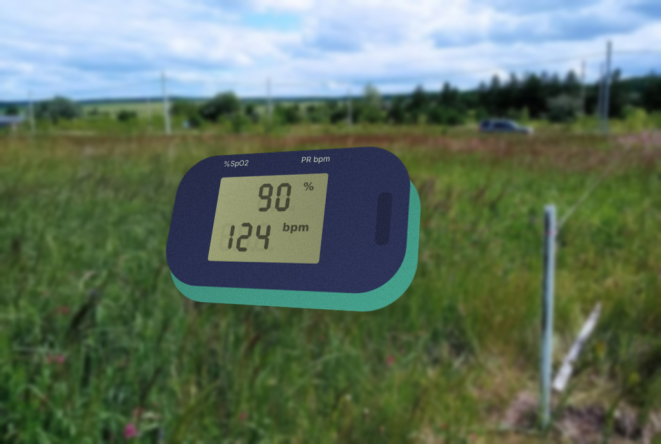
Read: 90 %
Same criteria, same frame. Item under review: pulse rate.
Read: 124 bpm
